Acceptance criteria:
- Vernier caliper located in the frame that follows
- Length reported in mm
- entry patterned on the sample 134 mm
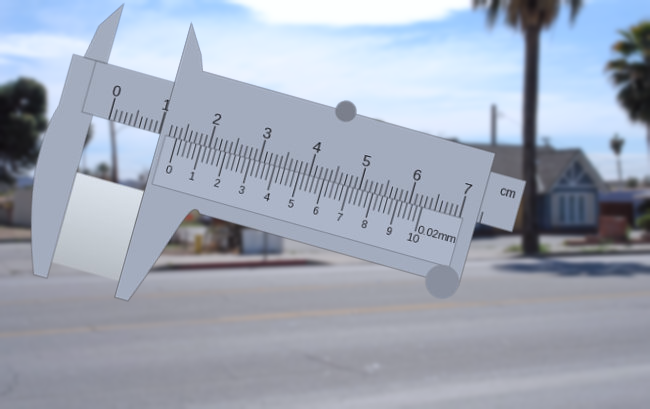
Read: 13.5 mm
